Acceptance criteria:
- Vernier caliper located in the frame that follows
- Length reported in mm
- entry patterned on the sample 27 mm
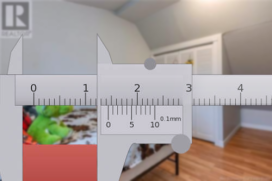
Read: 14.4 mm
